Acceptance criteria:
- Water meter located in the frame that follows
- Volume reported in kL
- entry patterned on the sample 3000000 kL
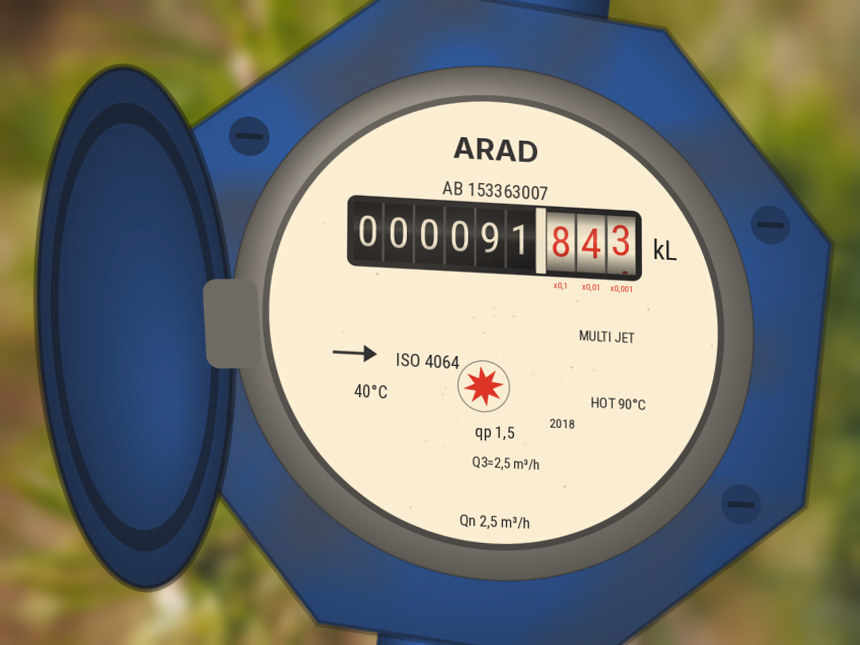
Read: 91.843 kL
